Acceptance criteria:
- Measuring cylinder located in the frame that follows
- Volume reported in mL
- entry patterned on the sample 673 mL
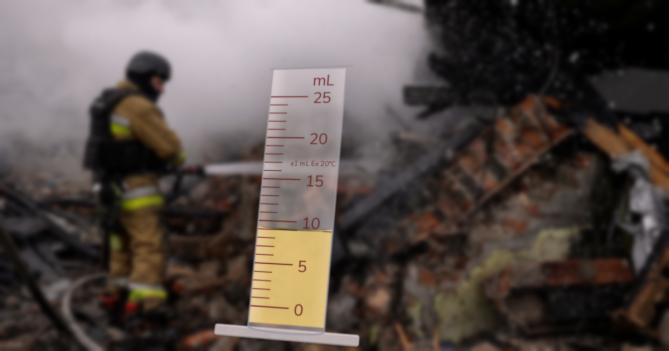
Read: 9 mL
